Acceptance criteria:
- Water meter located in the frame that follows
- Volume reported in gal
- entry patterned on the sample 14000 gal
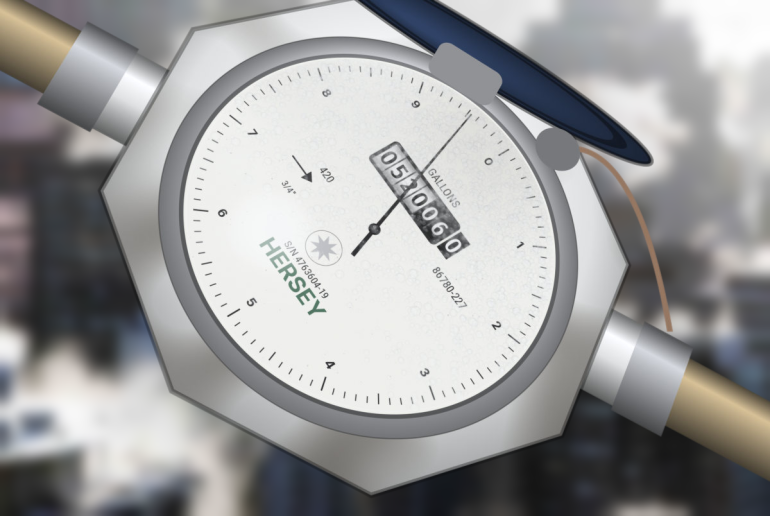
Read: 520059.5 gal
